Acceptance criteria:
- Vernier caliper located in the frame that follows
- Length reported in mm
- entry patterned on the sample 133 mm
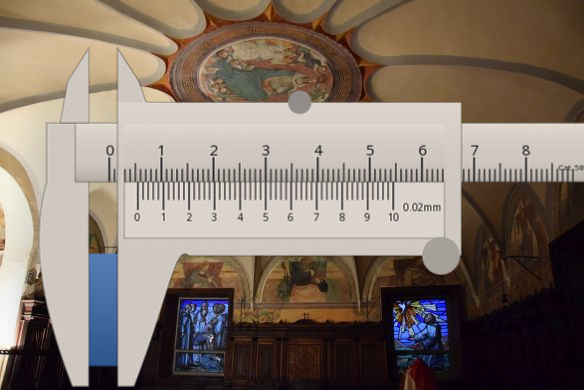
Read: 5.5 mm
